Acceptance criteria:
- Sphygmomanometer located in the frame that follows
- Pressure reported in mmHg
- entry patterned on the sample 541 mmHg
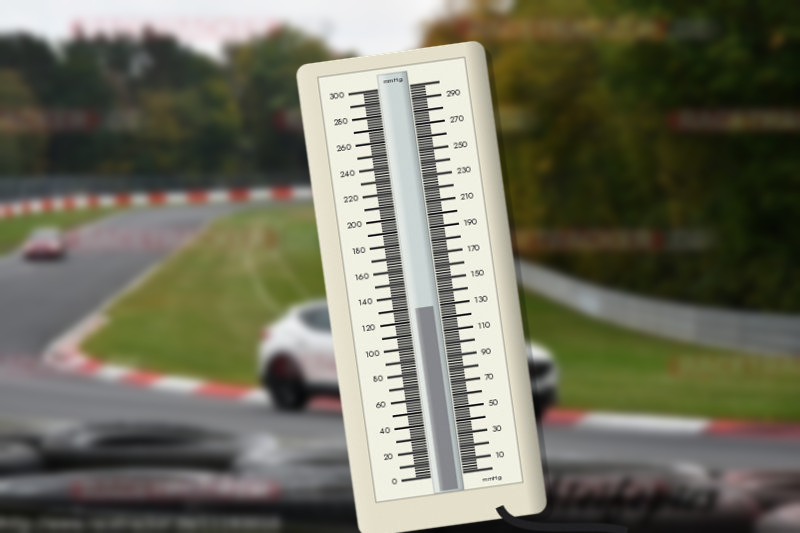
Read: 130 mmHg
